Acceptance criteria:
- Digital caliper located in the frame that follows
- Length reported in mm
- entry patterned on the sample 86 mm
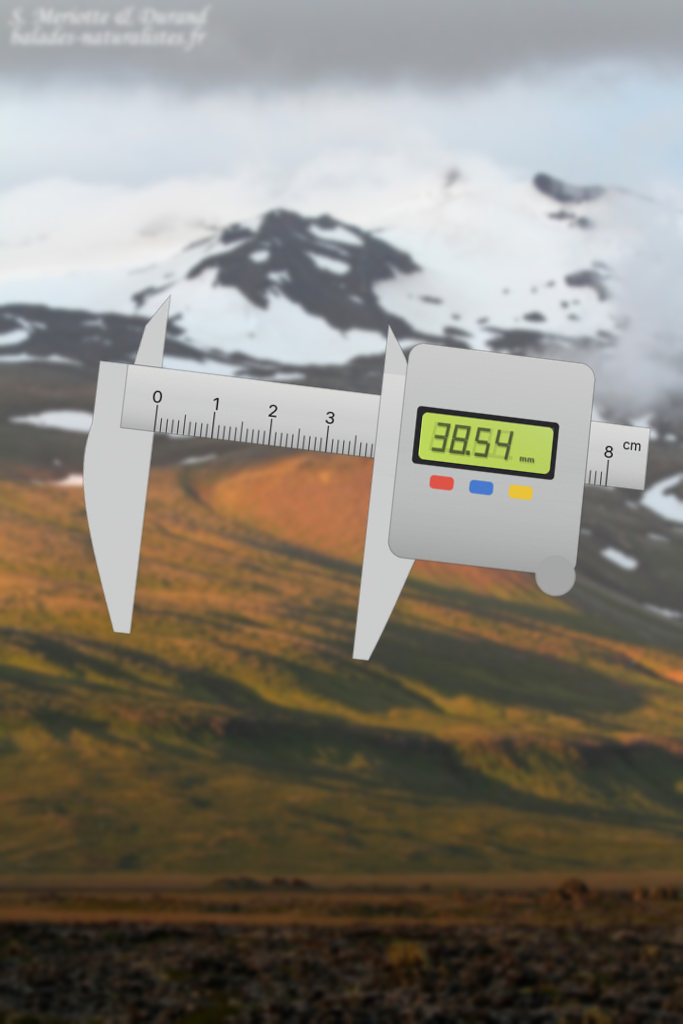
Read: 38.54 mm
